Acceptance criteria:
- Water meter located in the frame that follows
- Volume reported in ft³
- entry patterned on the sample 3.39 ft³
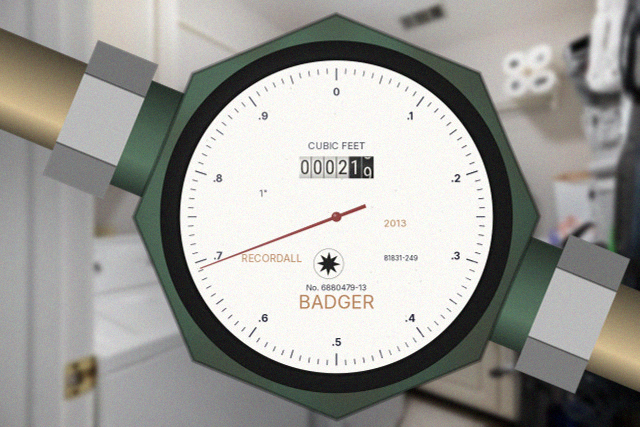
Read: 218.69 ft³
